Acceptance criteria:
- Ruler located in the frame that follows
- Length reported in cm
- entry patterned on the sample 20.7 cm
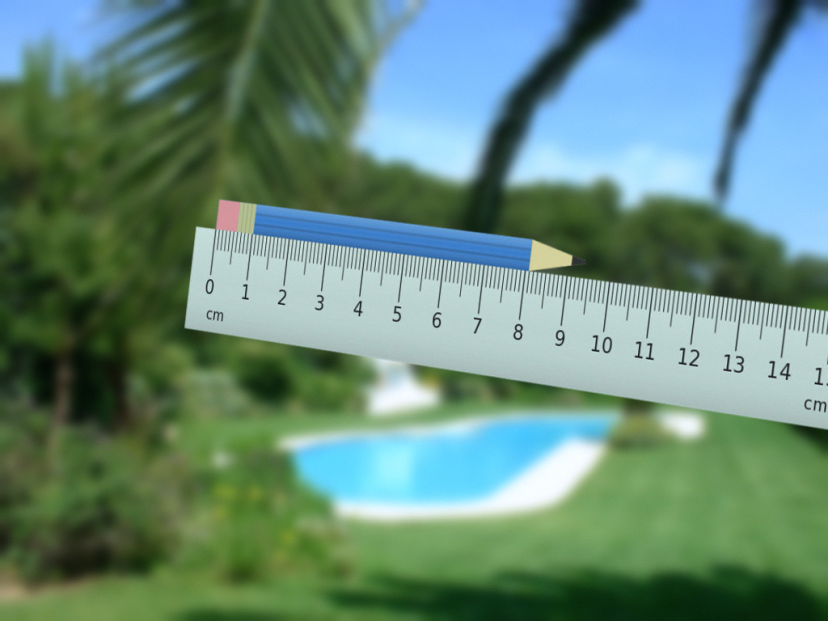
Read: 9.4 cm
